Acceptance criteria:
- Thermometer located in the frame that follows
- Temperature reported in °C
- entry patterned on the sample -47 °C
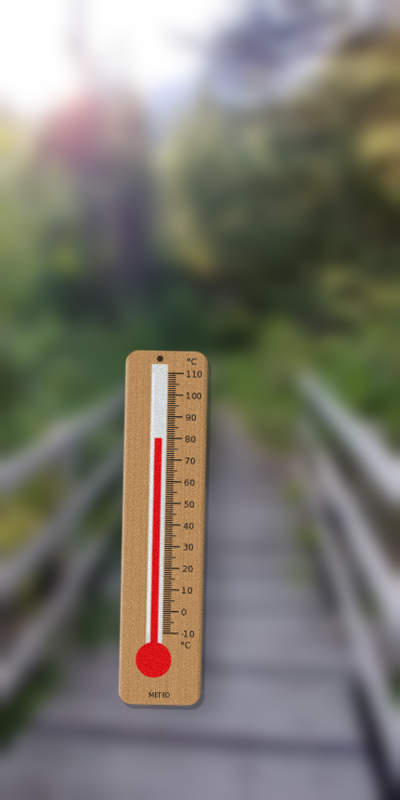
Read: 80 °C
